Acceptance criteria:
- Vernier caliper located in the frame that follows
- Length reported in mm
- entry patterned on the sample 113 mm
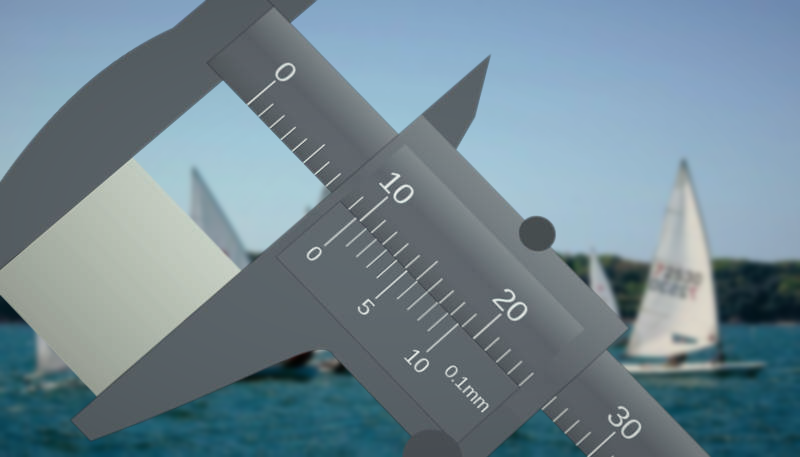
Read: 9.7 mm
